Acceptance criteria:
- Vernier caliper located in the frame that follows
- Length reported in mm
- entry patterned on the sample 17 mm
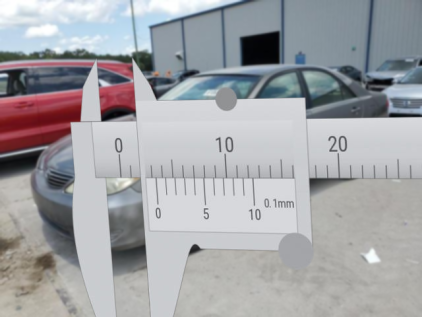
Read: 3.4 mm
